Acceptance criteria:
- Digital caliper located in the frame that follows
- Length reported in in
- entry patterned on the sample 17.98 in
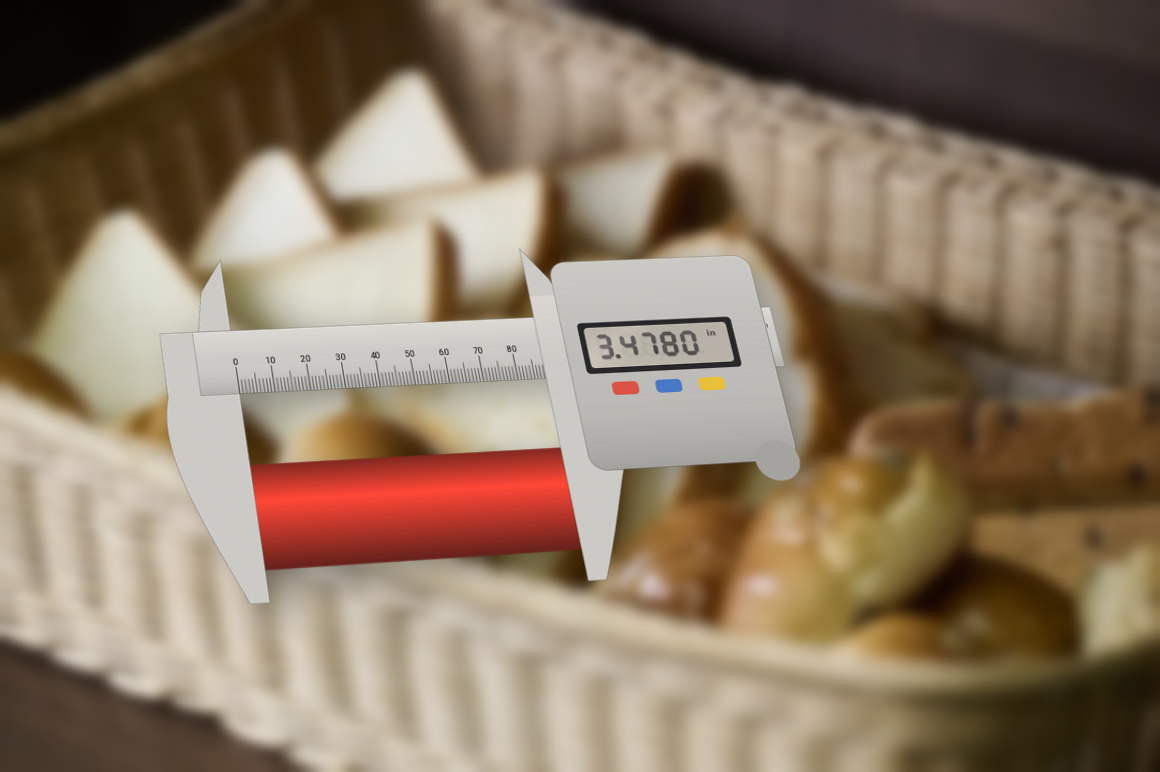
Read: 3.4780 in
